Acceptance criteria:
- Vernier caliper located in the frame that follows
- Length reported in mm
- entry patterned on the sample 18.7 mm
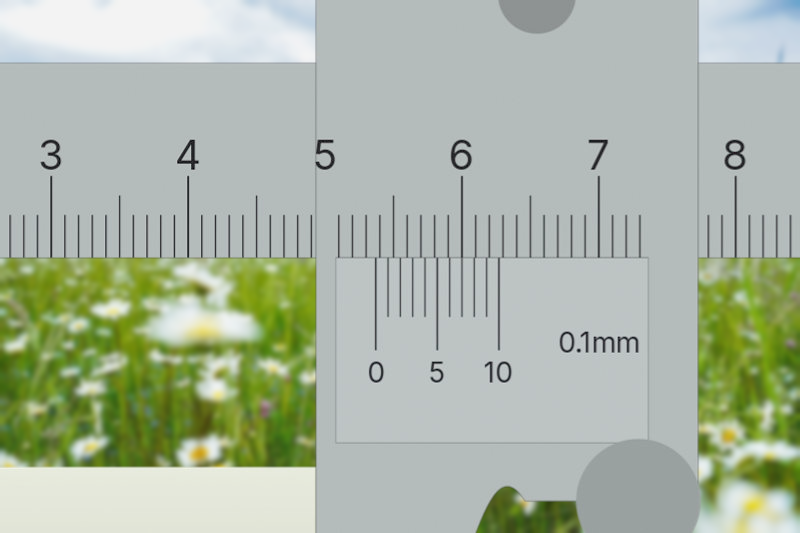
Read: 53.7 mm
